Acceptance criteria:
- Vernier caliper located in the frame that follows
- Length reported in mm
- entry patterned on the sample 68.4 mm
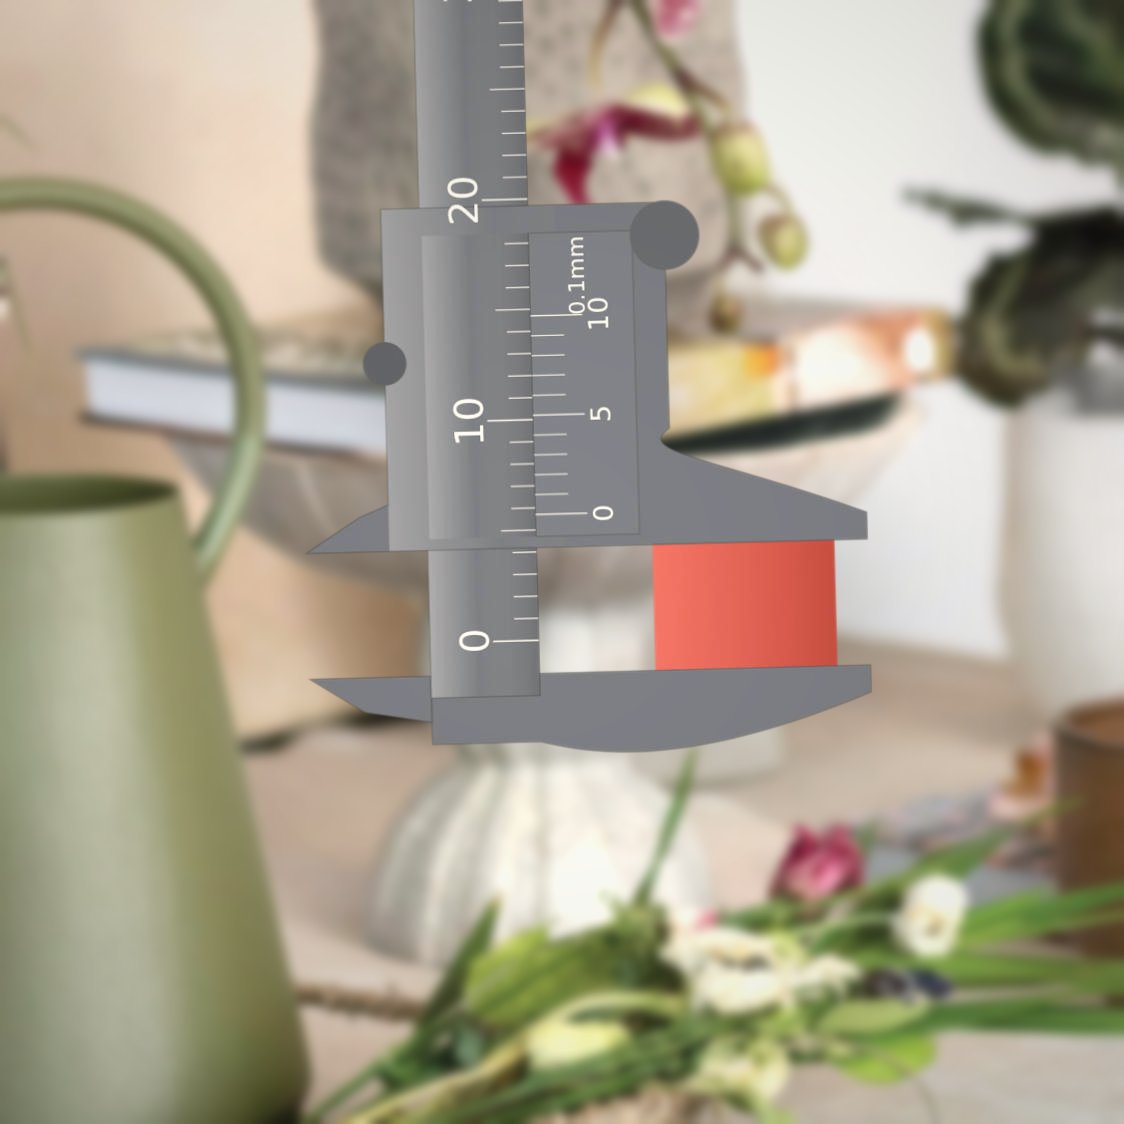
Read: 5.7 mm
